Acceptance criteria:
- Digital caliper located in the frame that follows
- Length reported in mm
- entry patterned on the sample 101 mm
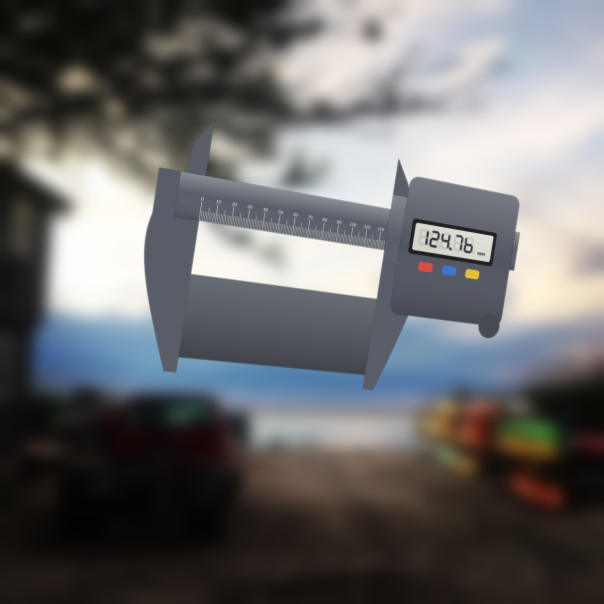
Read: 124.76 mm
